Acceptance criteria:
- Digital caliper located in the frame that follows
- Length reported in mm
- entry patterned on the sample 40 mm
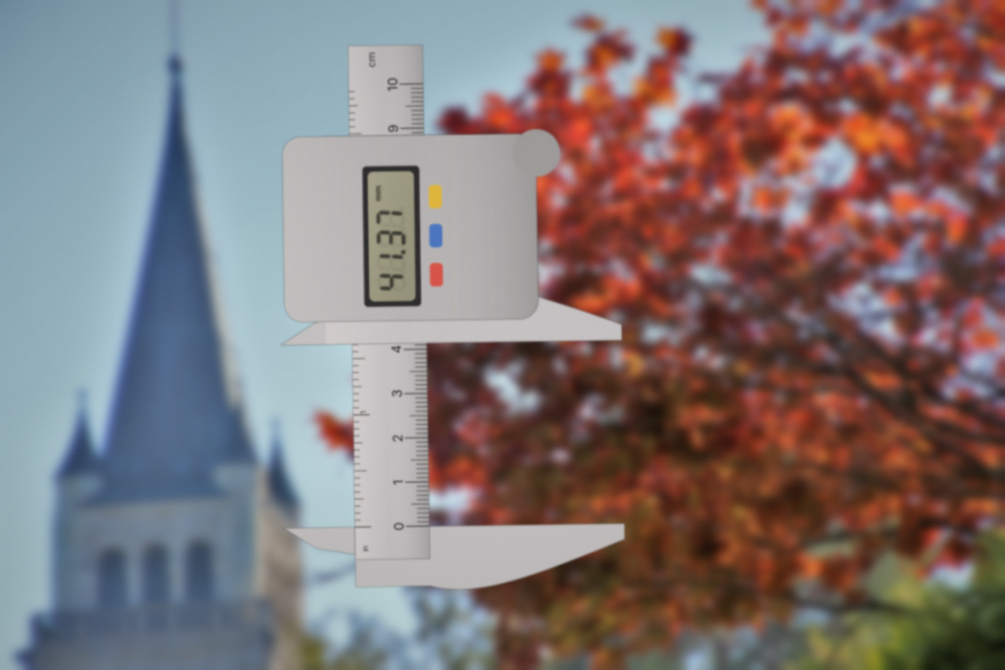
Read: 41.37 mm
